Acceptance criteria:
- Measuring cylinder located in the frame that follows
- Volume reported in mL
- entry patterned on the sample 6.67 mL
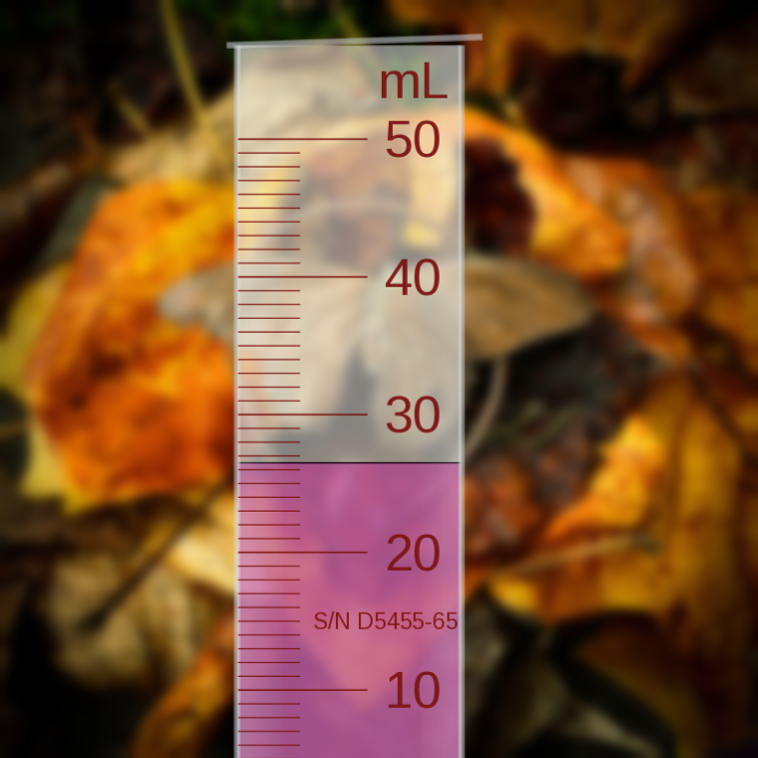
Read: 26.5 mL
